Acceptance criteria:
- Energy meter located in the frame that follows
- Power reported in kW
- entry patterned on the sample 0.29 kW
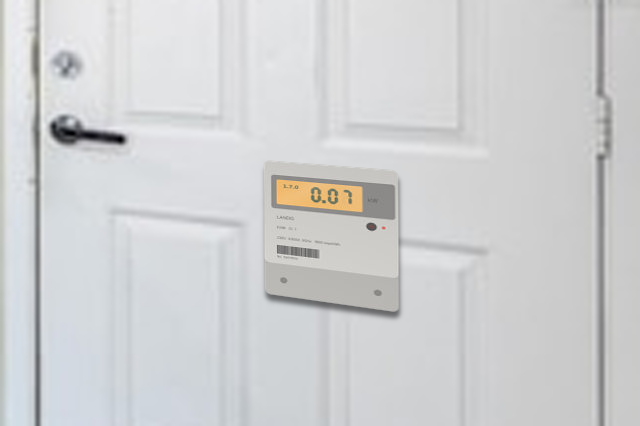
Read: 0.07 kW
